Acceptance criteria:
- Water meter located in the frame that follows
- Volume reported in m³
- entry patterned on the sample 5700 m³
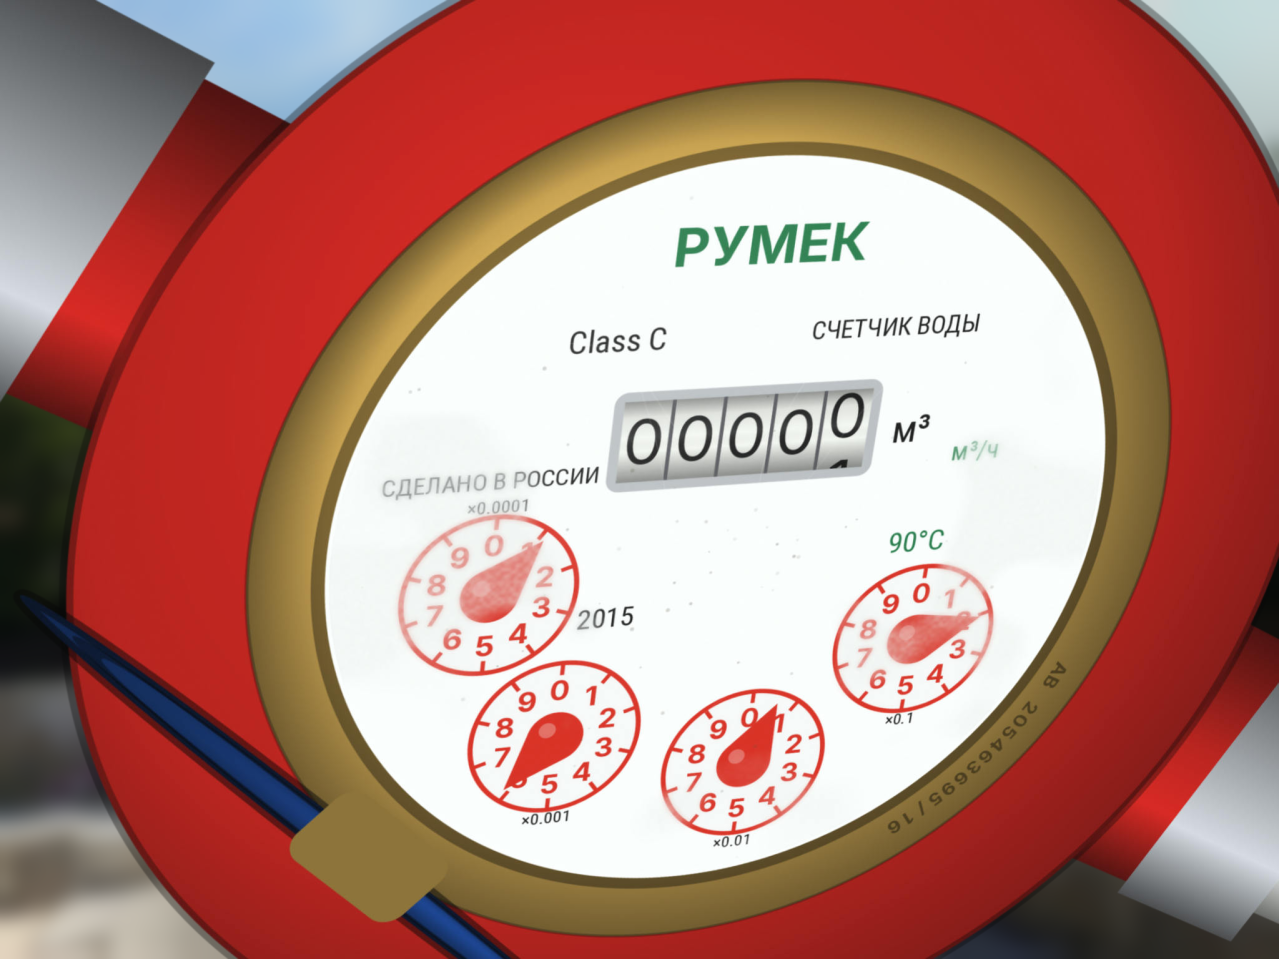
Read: 0.2061 m³
